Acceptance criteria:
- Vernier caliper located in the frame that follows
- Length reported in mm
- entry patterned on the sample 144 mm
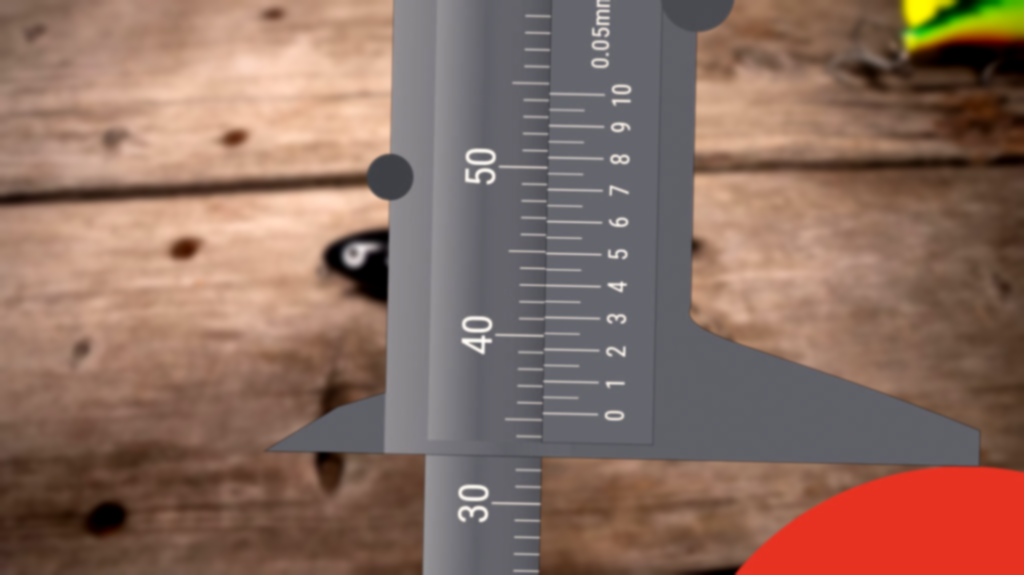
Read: 35.4 mm
